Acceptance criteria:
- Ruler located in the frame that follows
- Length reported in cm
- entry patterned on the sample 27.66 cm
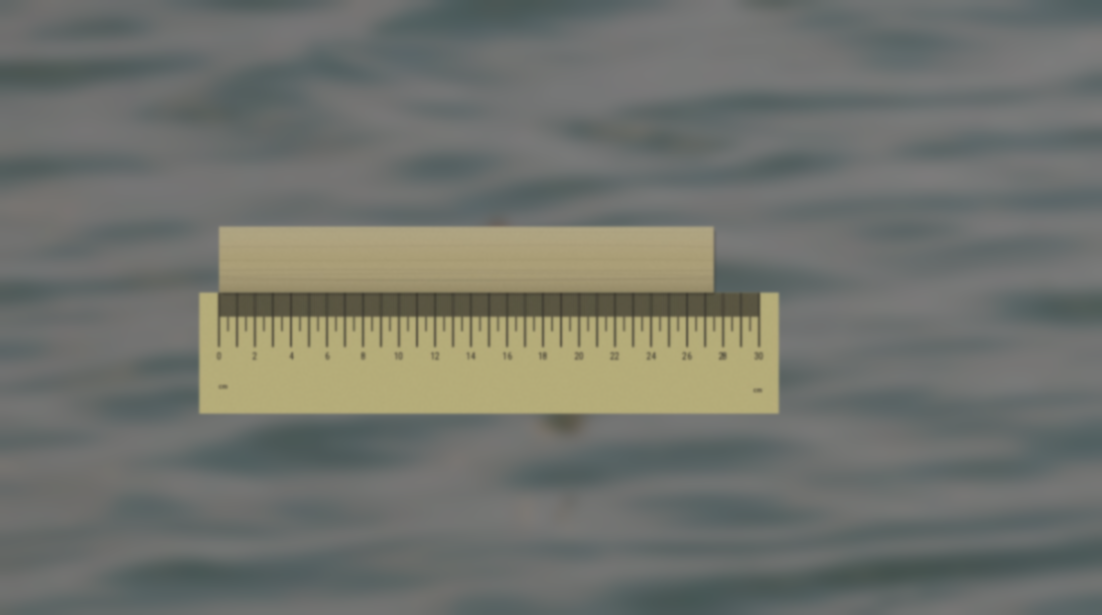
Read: 27.5 cm
